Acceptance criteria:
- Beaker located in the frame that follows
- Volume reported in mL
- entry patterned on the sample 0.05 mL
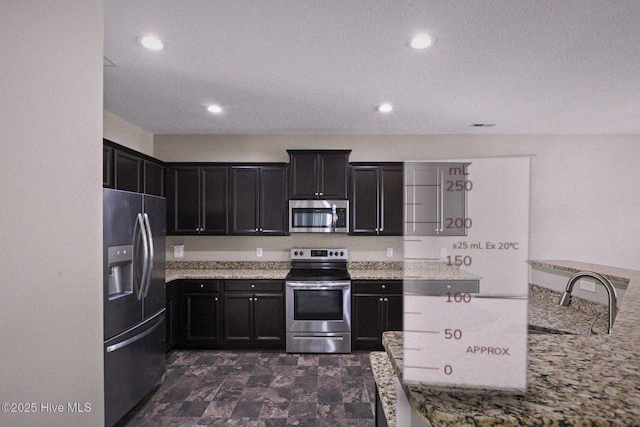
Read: 100 mL
